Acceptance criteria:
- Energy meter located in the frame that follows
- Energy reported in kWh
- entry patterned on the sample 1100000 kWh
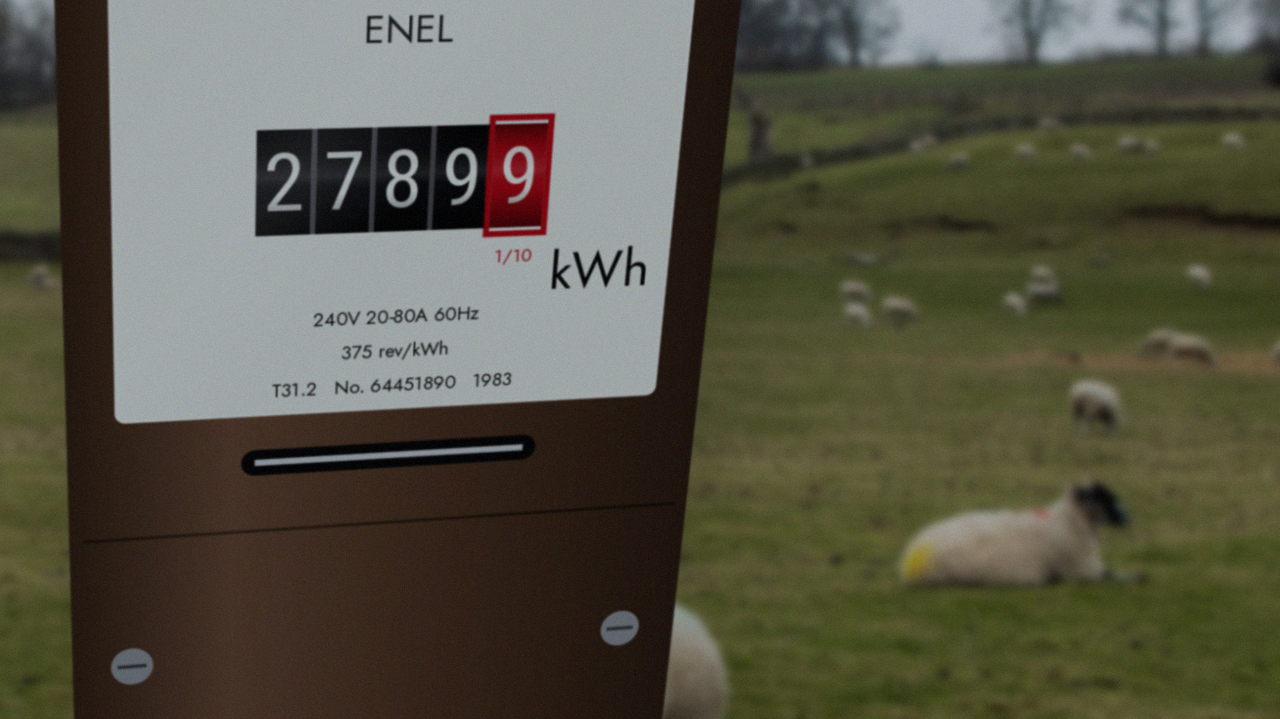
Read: 2789.9 kWh
